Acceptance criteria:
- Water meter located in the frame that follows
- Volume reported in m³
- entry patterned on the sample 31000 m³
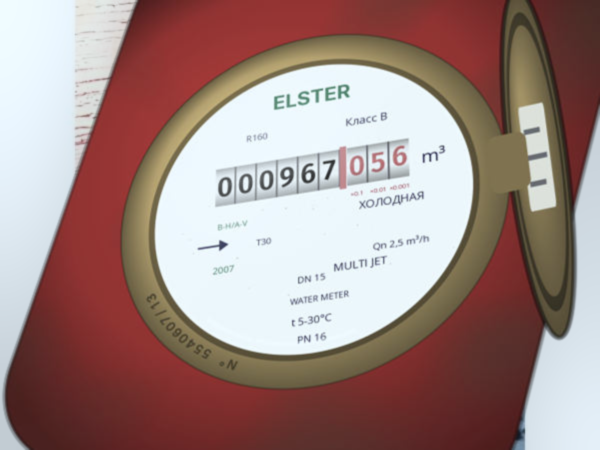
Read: 967.056 m³
